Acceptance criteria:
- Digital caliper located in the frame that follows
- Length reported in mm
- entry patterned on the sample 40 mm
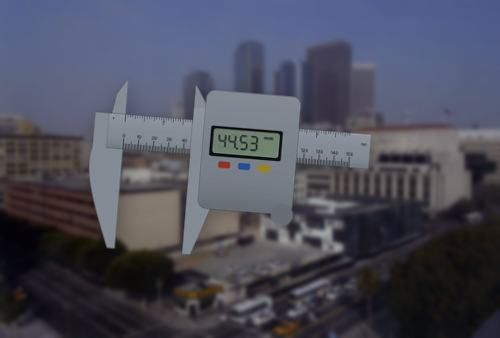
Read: 44.53 mm
